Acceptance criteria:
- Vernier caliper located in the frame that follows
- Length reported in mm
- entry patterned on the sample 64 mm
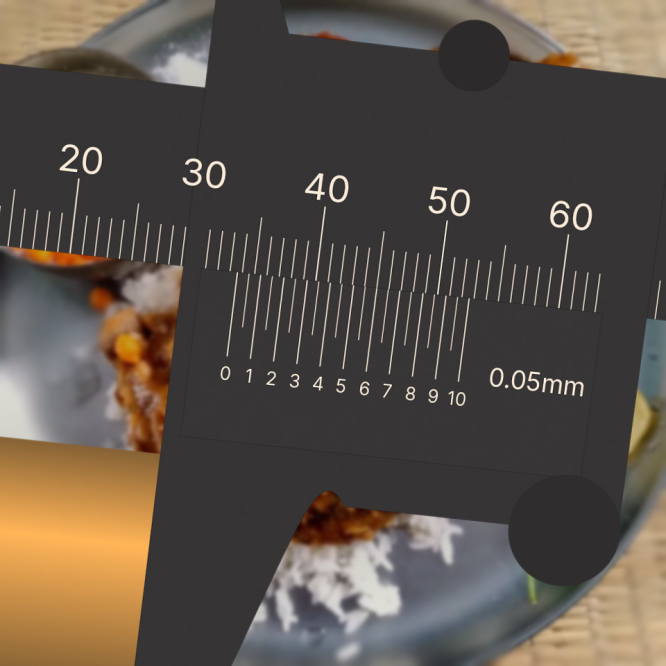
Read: 33.6 mm
